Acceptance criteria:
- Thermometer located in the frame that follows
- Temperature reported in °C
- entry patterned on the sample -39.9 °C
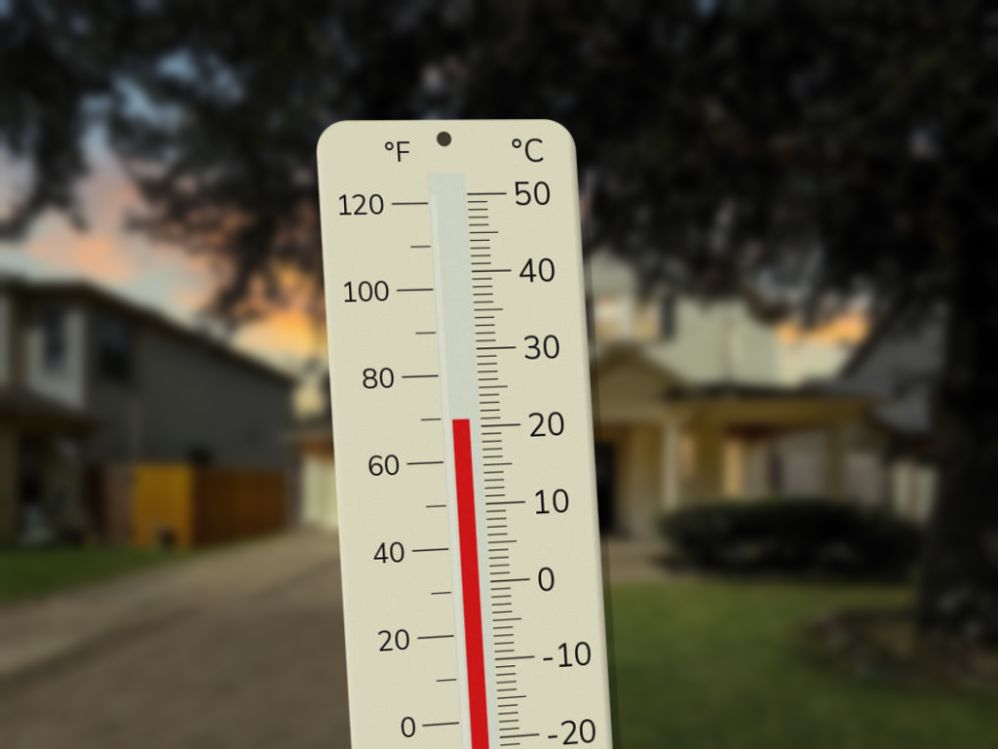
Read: 21 °C
